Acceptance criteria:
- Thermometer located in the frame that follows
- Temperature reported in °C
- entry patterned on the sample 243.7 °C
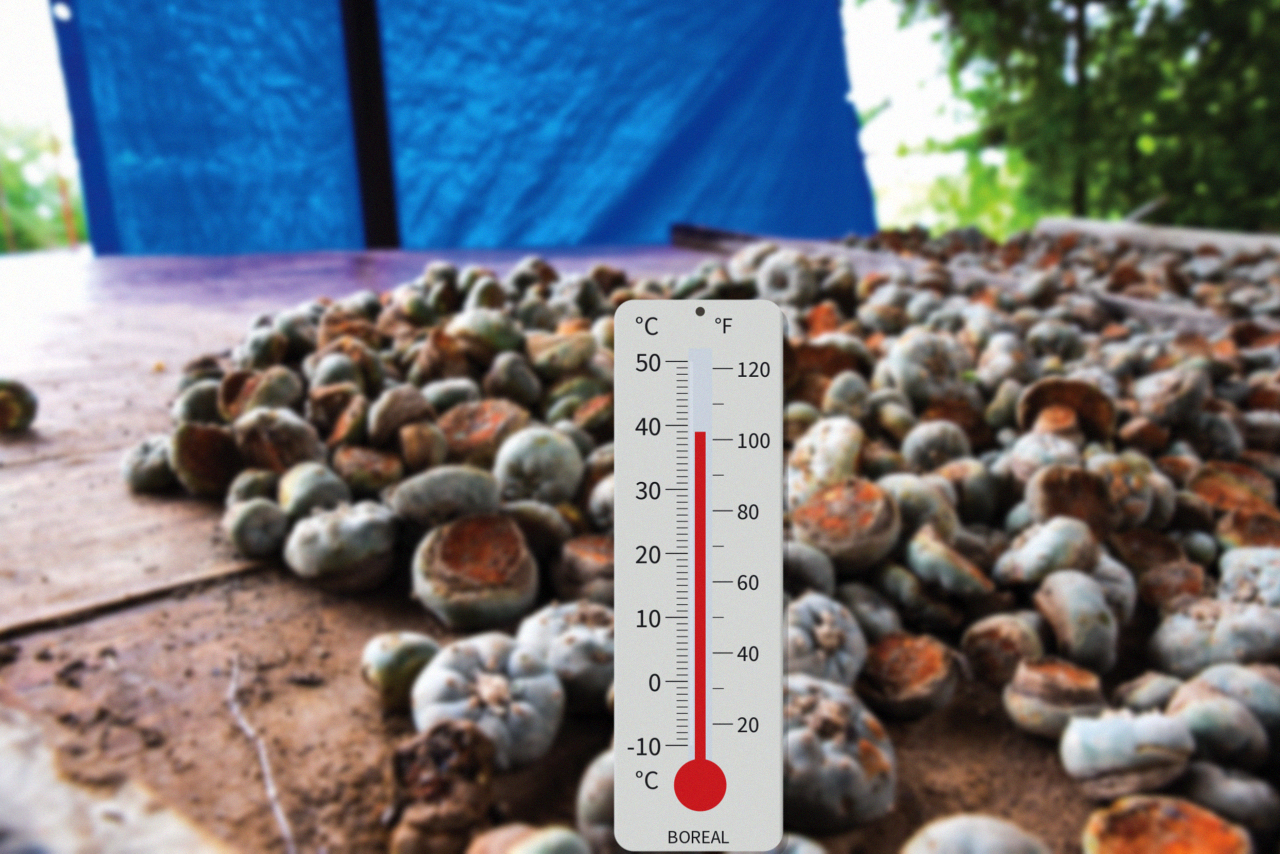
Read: 39 °C
